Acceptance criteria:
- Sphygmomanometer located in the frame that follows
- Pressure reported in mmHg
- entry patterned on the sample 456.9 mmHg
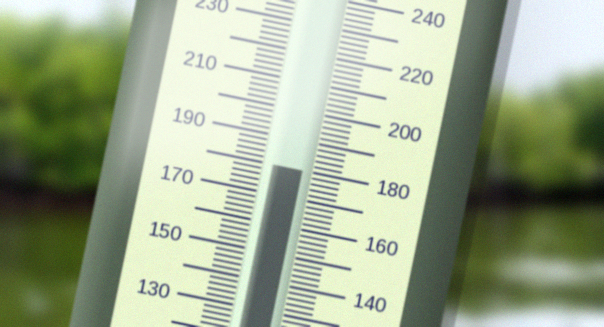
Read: 180 mmHg
